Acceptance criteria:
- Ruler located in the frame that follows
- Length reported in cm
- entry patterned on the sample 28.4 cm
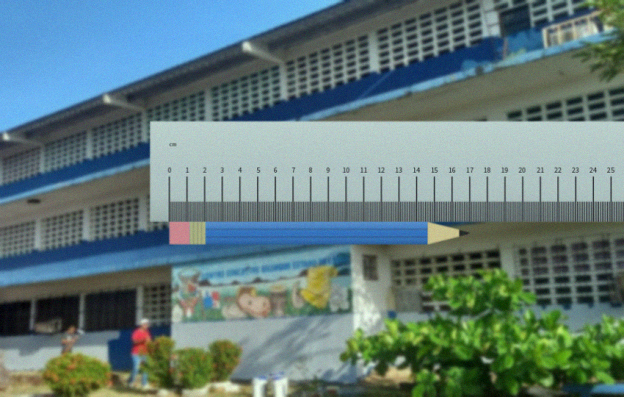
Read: 17 cm
